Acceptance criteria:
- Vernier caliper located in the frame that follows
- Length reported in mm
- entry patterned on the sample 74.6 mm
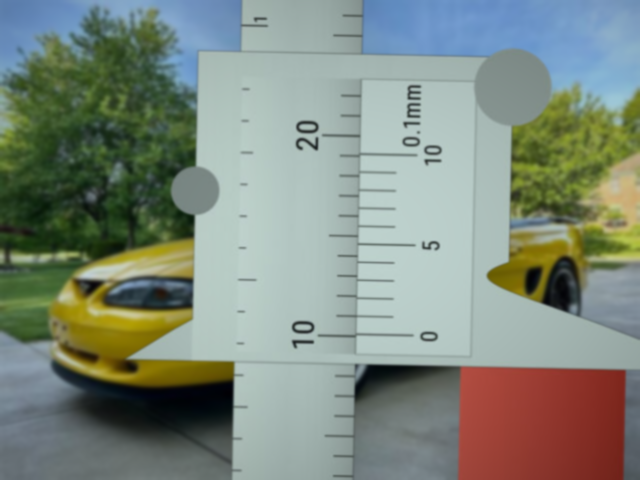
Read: 10.1 mm
